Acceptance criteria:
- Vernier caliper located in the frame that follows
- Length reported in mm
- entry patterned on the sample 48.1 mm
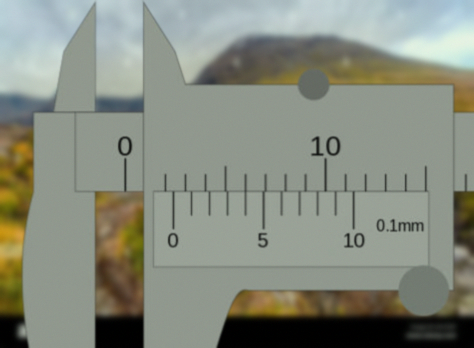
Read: 2.4 mm
